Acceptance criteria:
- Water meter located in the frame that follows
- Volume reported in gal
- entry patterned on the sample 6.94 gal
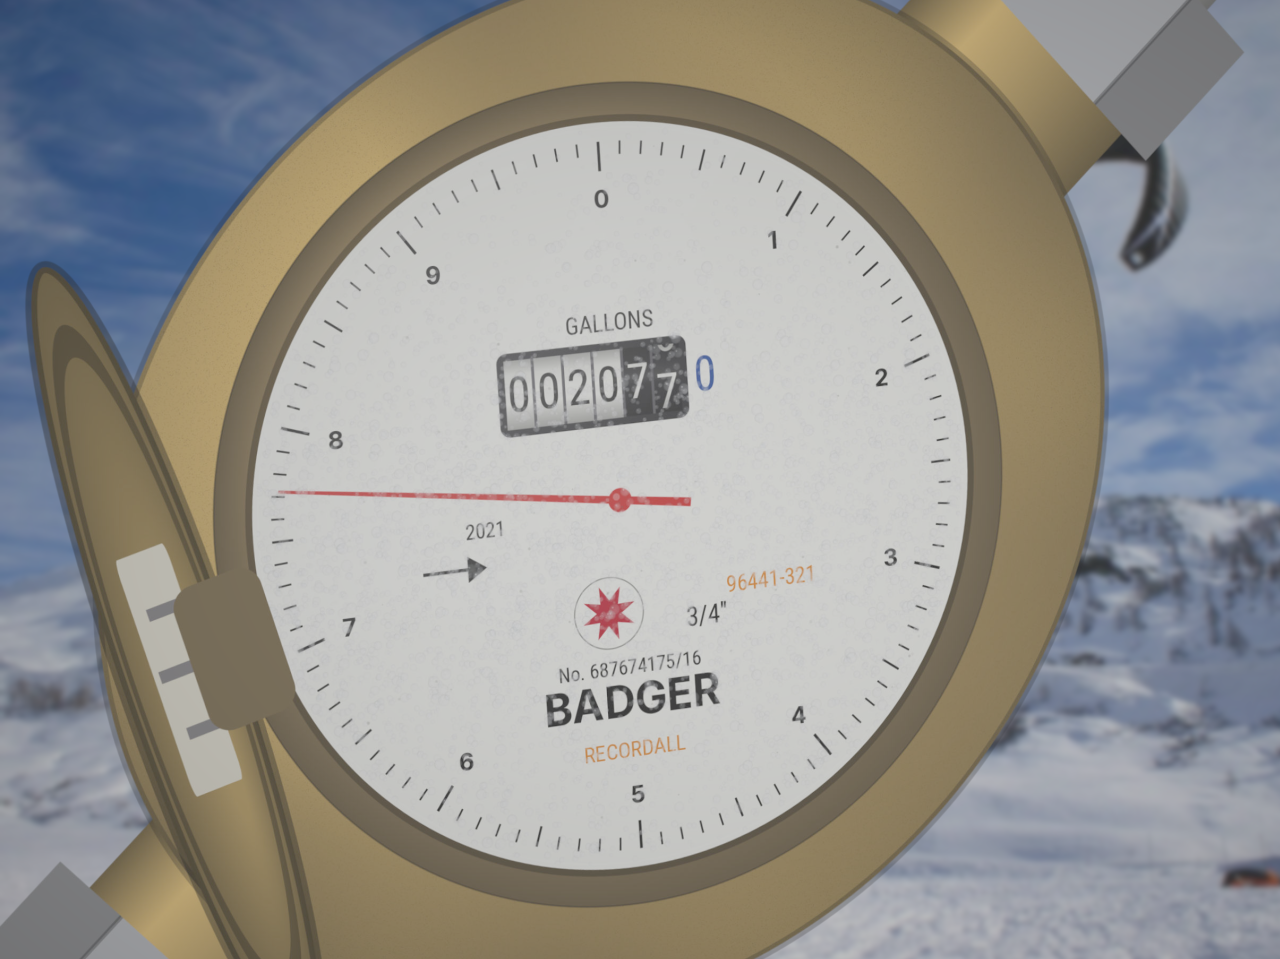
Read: 20767.7 gal
